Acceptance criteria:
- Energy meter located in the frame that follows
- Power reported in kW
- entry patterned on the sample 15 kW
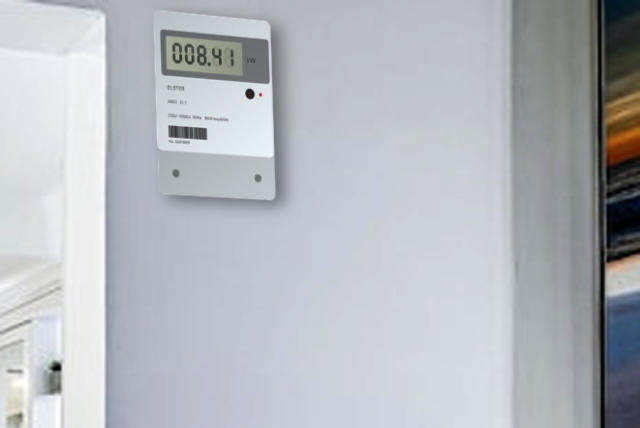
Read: 8.41 kW
